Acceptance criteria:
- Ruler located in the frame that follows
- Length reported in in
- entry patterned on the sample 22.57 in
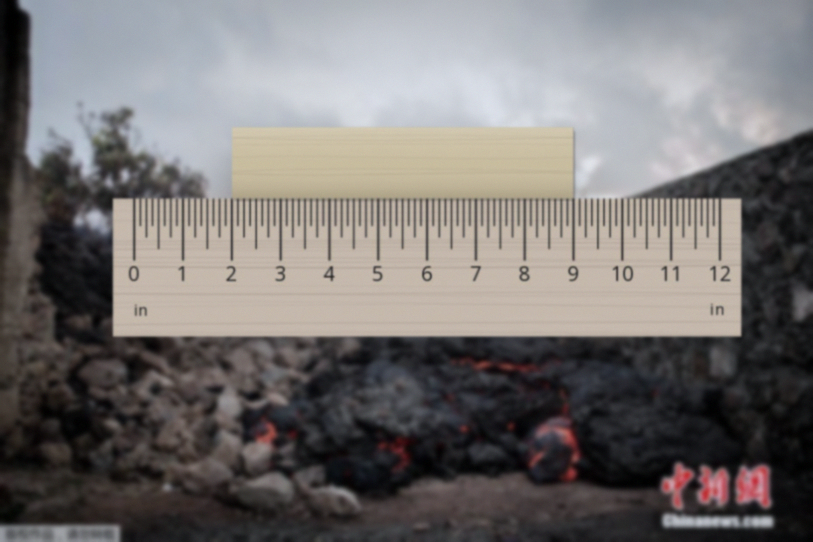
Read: 7 in
